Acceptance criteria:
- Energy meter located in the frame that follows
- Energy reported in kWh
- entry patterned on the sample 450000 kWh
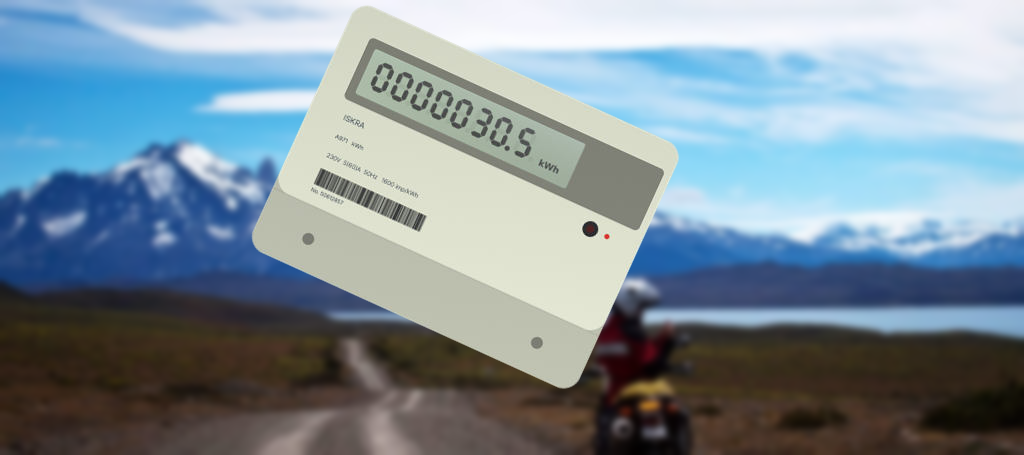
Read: 30.5 kWh
